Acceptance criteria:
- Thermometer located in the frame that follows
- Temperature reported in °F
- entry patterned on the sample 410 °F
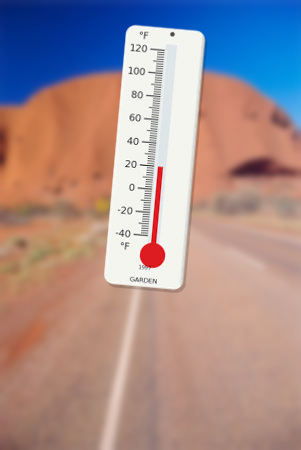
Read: 20 °F
